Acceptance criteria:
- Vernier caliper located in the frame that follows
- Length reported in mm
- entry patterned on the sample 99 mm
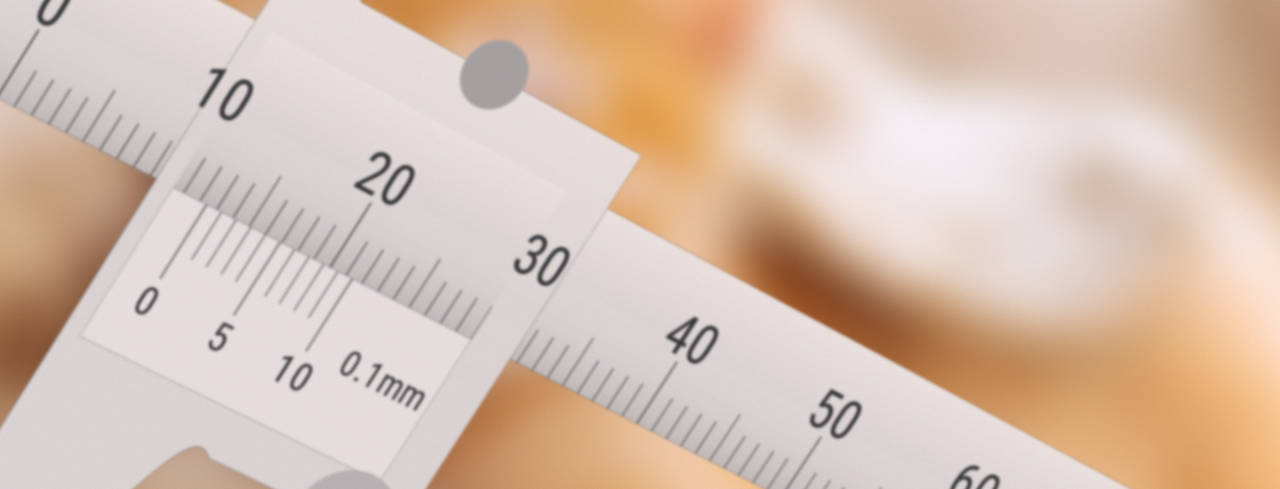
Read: 12.4 mm
